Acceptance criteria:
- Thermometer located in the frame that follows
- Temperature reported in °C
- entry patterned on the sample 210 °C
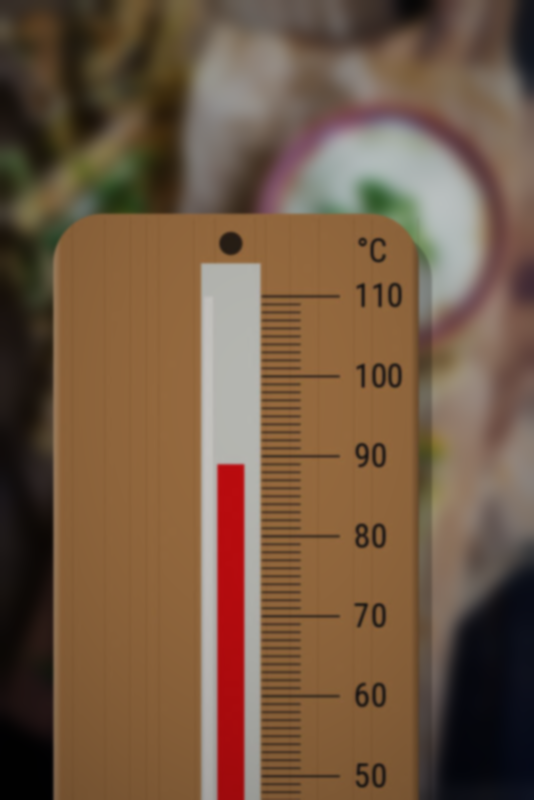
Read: 89 °C
